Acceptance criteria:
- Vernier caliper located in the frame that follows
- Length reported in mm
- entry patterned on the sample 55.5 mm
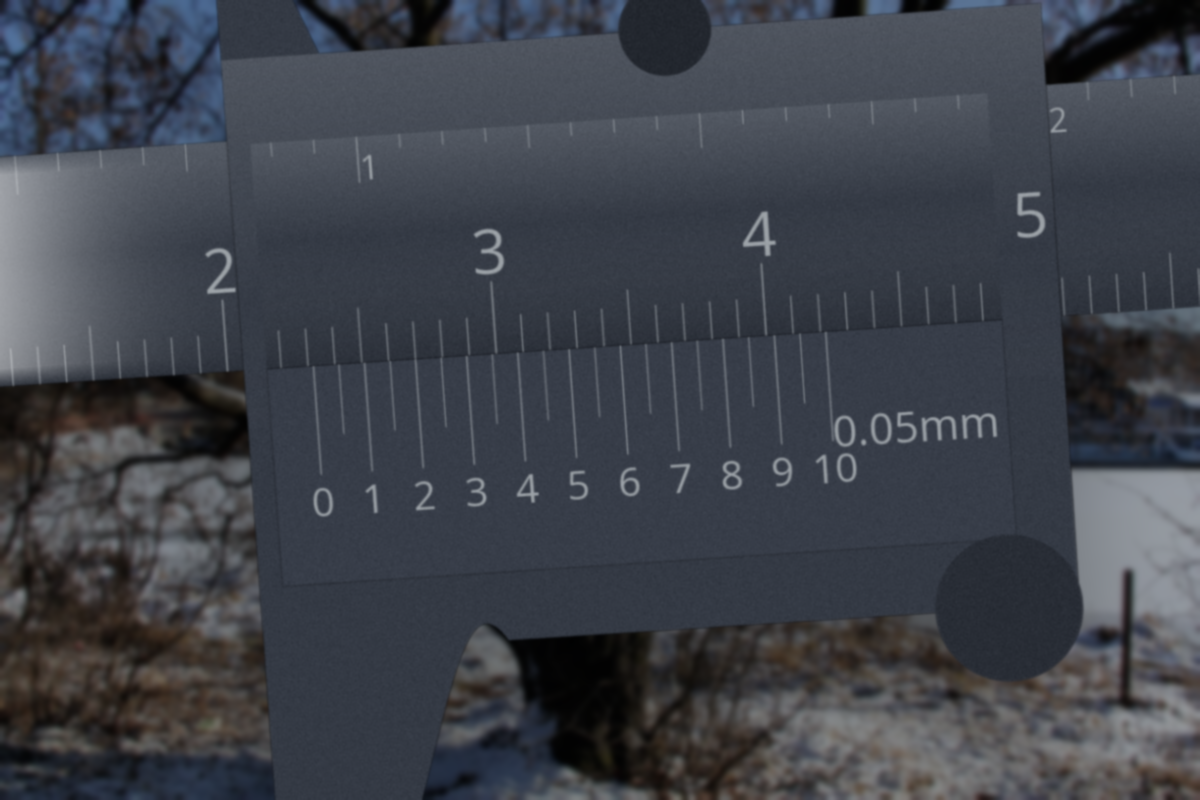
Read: 23.2 mm
